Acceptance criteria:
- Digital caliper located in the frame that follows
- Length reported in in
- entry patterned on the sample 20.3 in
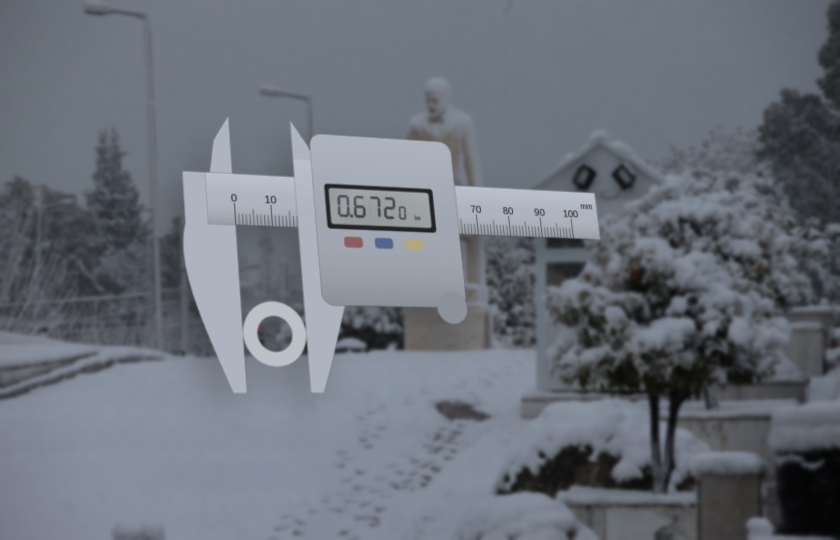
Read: 0.6720 in
